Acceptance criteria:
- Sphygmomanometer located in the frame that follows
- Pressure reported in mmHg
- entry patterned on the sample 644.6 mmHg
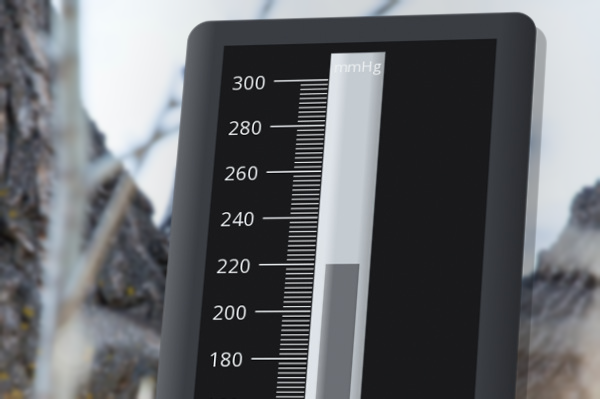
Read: 220 mmHg
